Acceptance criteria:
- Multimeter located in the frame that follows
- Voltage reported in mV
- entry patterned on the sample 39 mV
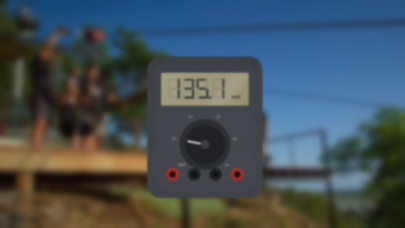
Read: 135.1 mV
